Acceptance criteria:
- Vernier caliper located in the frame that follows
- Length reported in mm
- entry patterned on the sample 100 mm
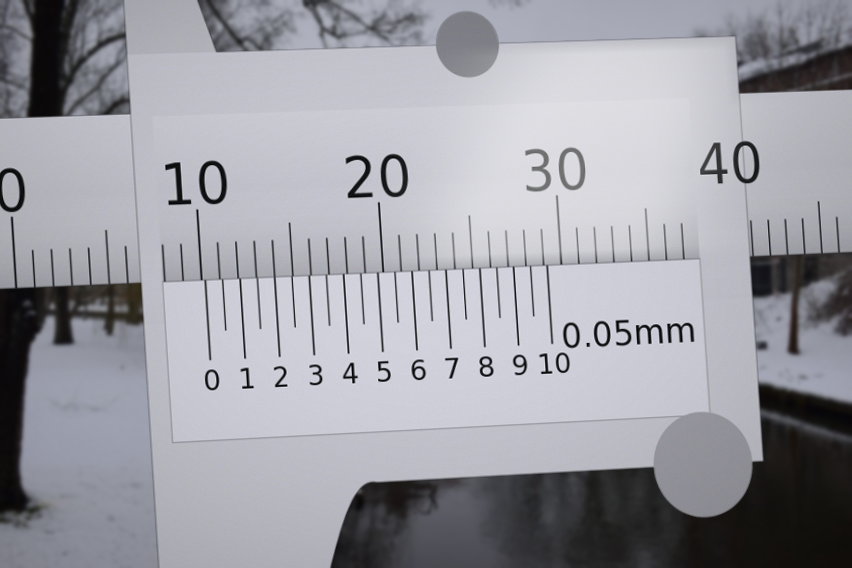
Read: 10.2 mm
